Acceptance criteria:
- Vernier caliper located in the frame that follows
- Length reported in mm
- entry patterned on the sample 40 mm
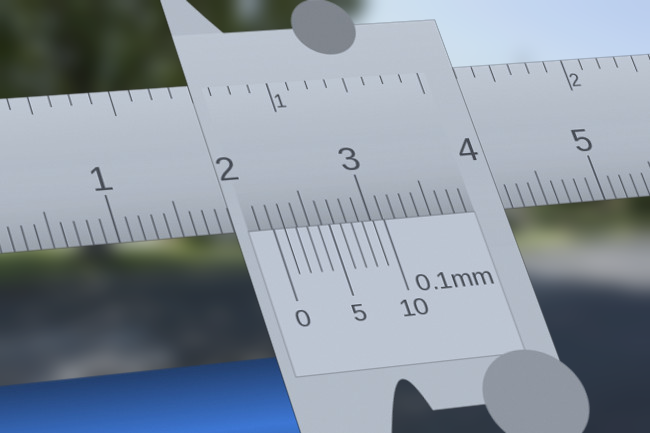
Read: 22.1 mm
